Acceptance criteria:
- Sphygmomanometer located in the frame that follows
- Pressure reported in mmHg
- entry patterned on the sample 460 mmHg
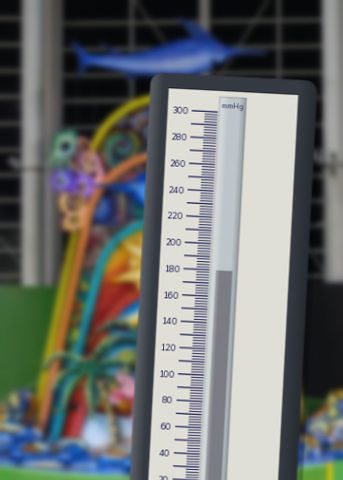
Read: 180 mmHg
